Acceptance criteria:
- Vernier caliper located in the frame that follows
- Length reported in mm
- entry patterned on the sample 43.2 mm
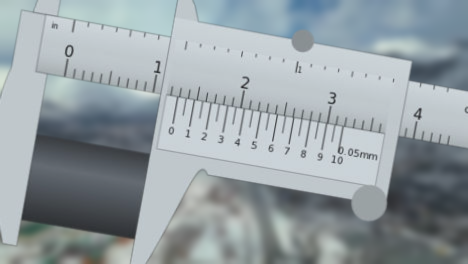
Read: 12.8 mm
